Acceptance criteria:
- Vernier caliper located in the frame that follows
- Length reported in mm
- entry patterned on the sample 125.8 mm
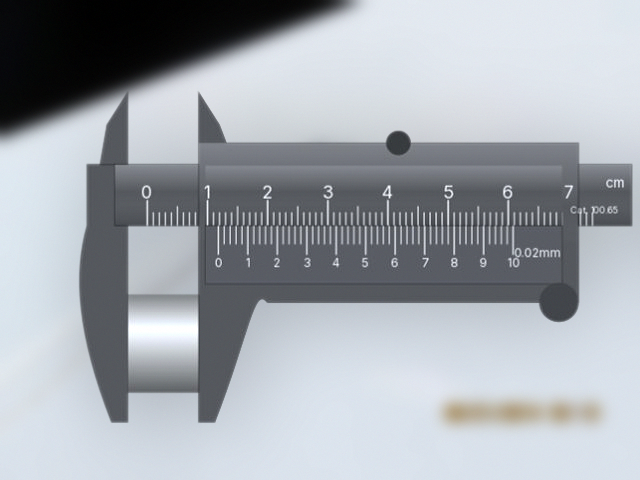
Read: 11.8 mm
